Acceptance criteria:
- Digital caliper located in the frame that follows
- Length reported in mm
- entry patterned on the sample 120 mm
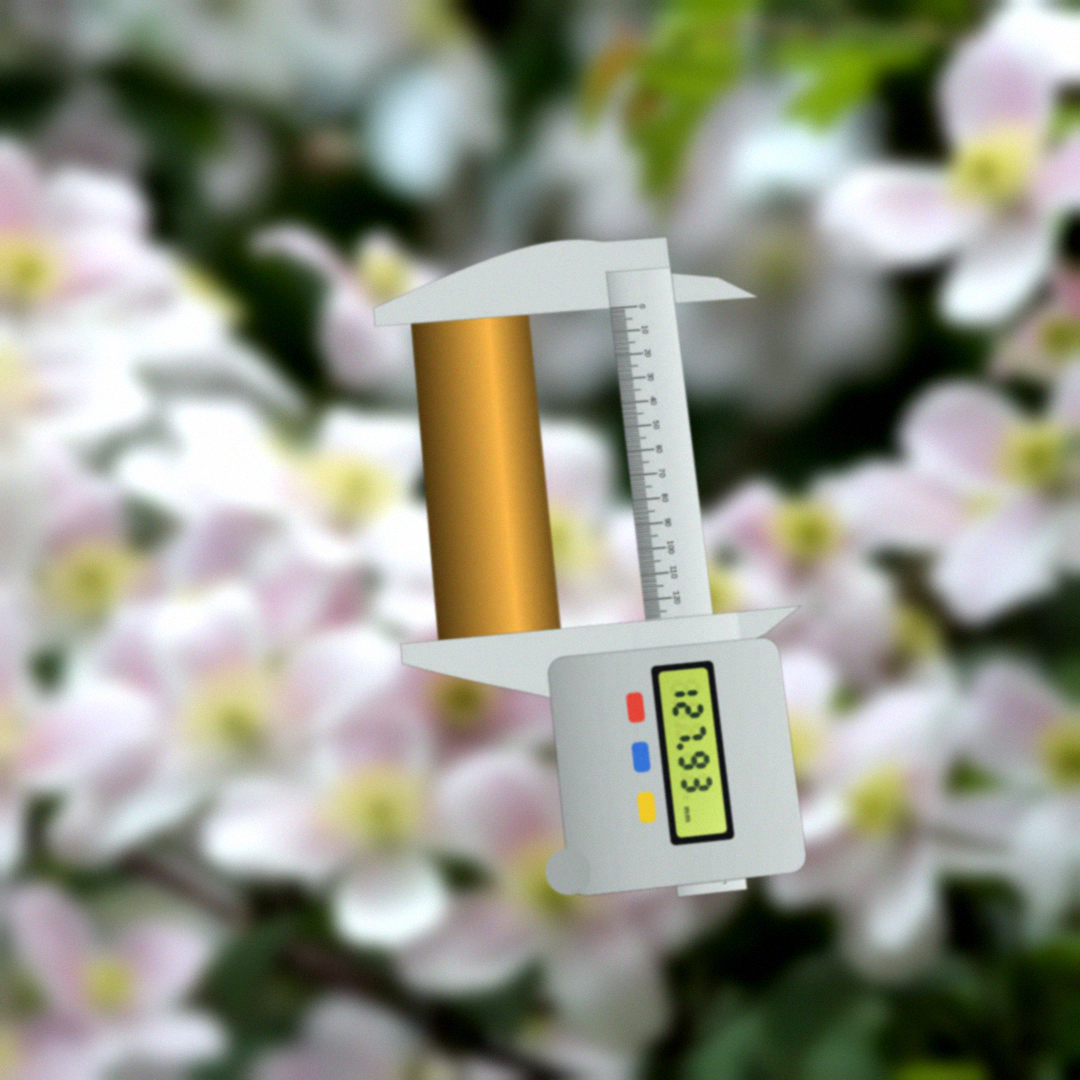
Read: 127.93 mm
